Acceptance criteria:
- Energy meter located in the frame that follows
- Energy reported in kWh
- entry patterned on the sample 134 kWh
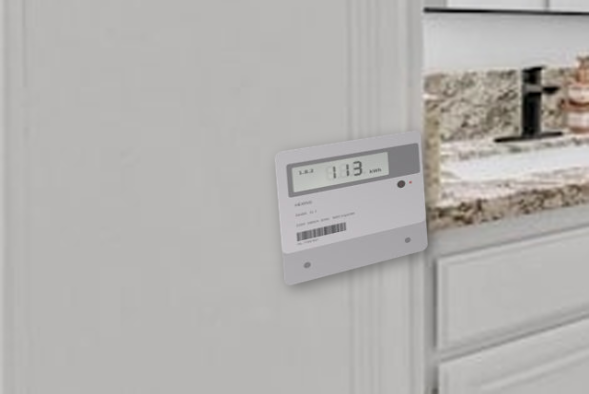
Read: 113 kWh
